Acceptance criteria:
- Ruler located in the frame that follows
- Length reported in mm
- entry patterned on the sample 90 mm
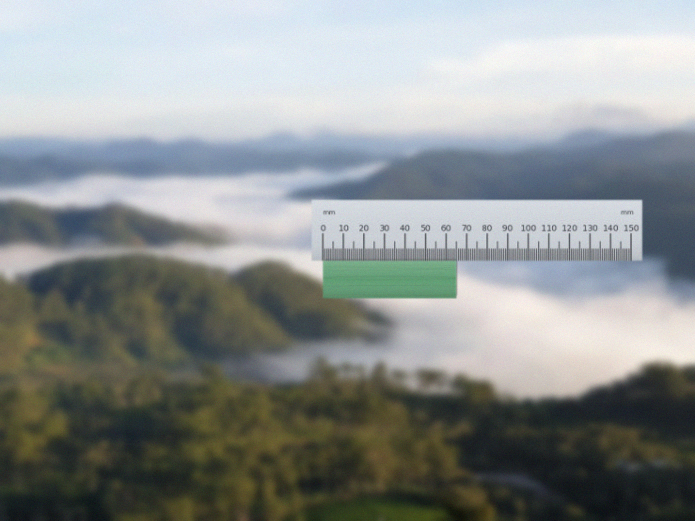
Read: 65 mm
